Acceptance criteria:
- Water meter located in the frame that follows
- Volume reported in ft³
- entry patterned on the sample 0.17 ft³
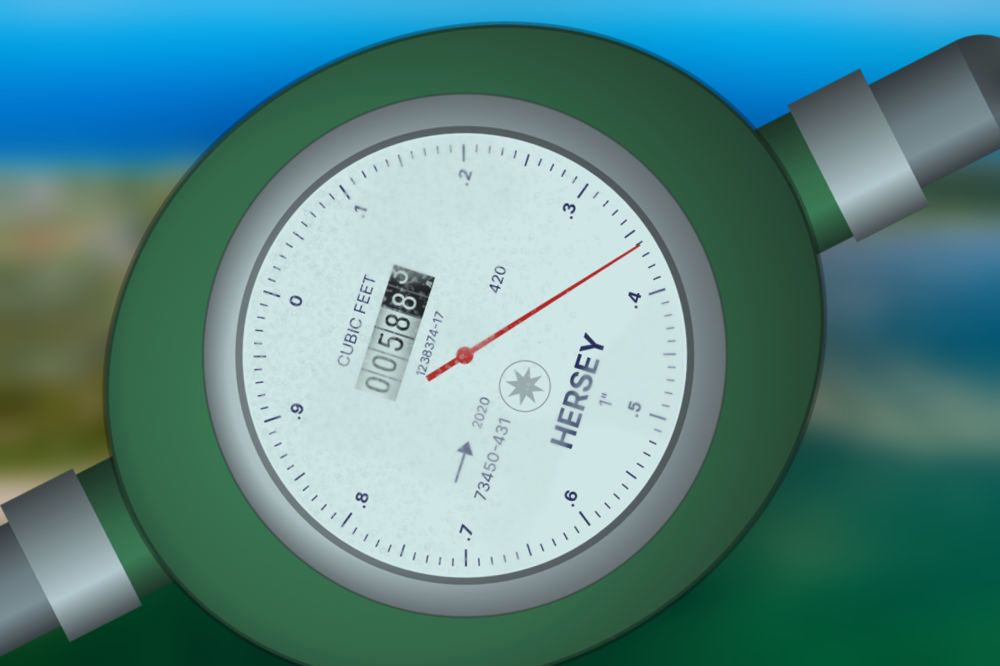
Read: 5883.36 ft³
